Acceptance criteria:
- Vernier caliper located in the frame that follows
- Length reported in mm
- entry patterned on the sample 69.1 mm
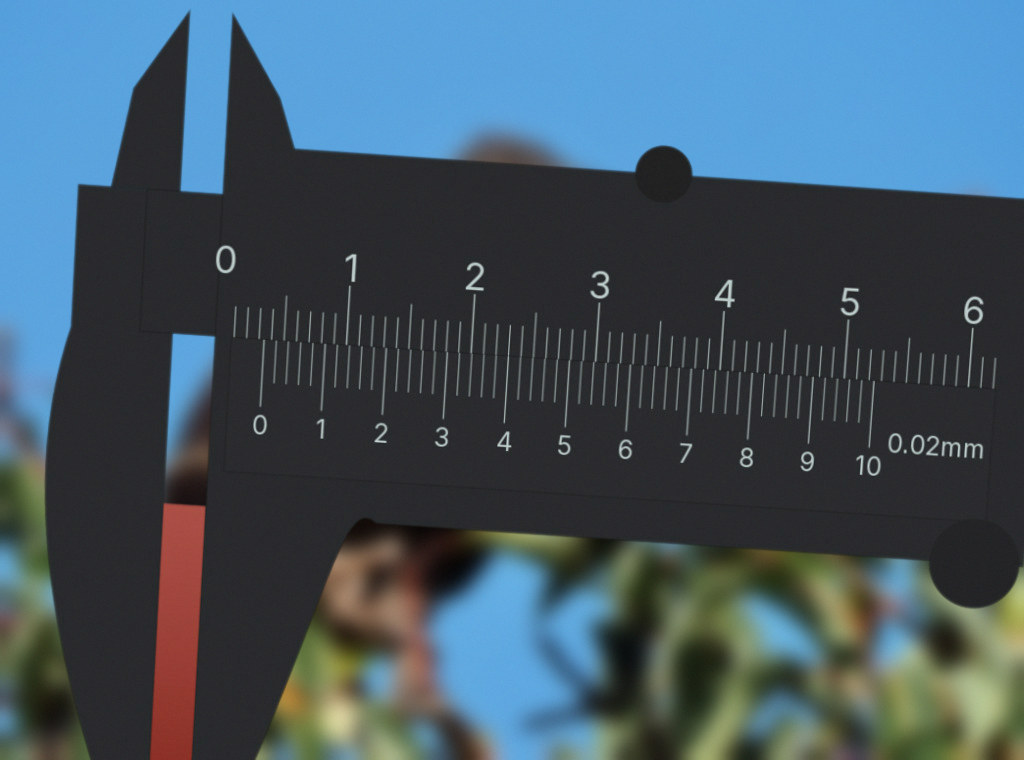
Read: 3.4 mm
